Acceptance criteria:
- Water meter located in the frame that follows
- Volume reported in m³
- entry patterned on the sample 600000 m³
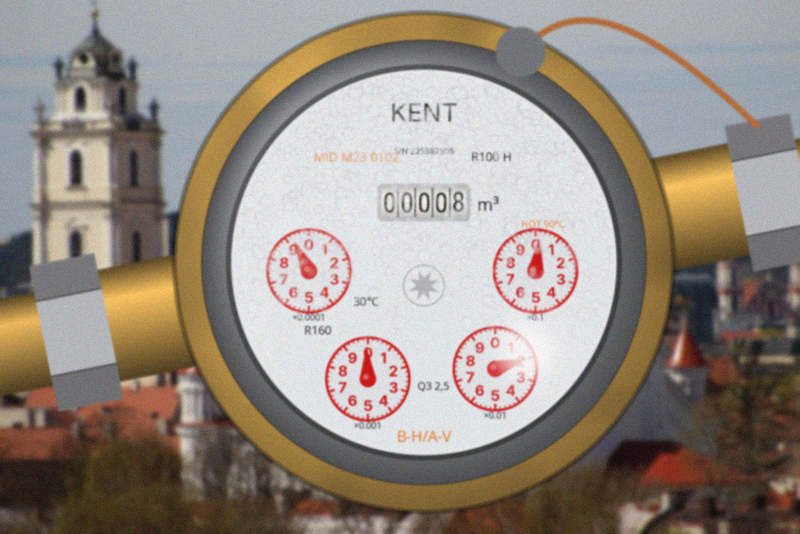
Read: 8.0199 m³
